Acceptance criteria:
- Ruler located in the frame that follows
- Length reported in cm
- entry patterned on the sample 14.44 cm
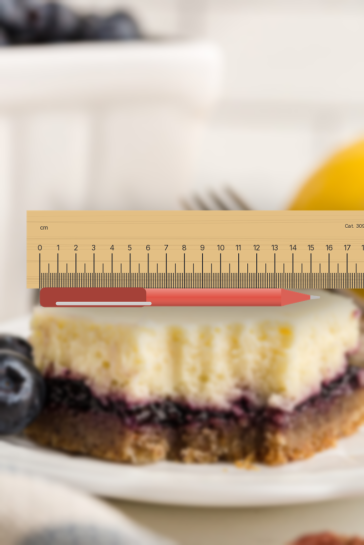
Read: 15.5 cm
